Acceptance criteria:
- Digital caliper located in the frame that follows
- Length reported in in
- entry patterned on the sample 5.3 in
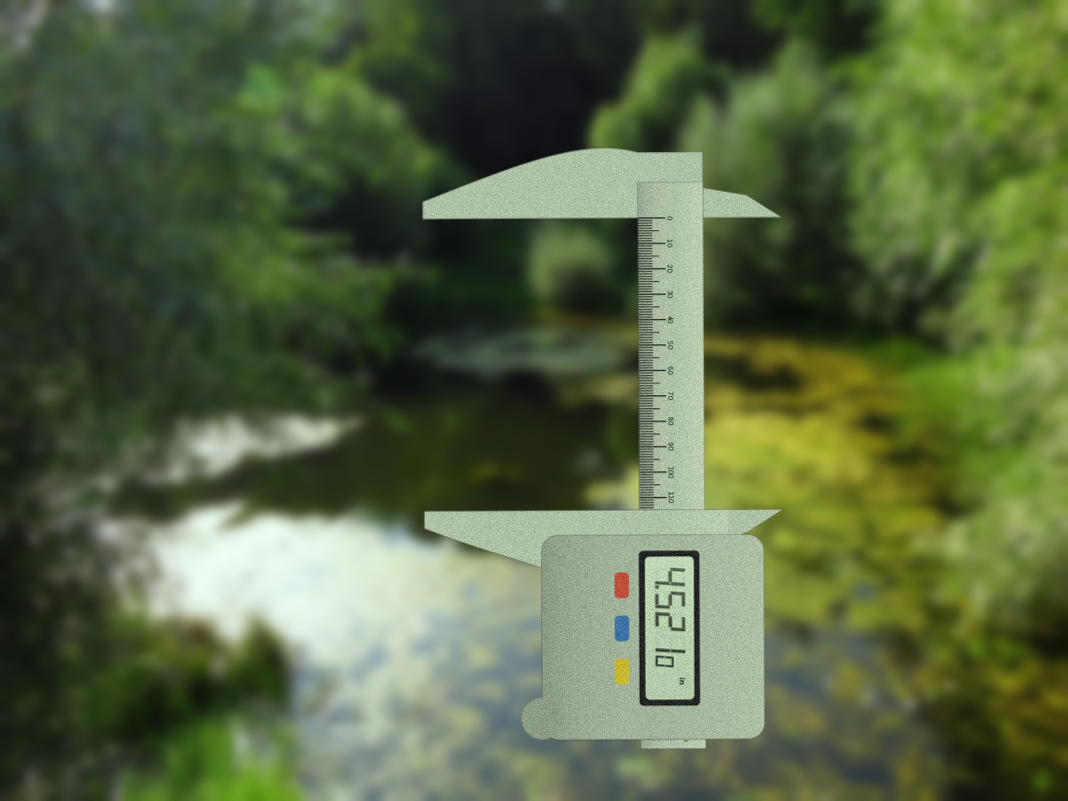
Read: 4.5210 in
